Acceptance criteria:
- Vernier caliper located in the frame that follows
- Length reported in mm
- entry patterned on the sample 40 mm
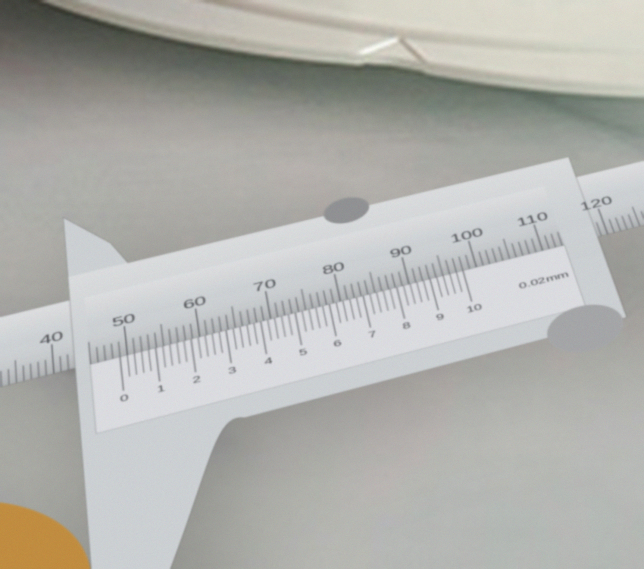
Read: 49.0 mm
